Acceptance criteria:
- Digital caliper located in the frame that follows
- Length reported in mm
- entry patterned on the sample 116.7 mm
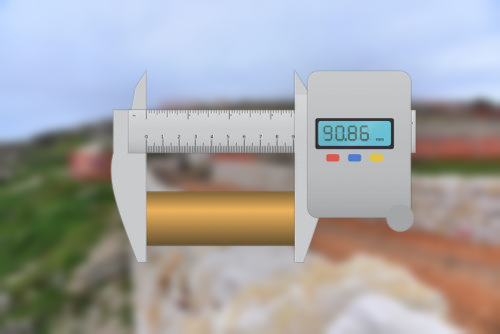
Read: 90.86 mm
